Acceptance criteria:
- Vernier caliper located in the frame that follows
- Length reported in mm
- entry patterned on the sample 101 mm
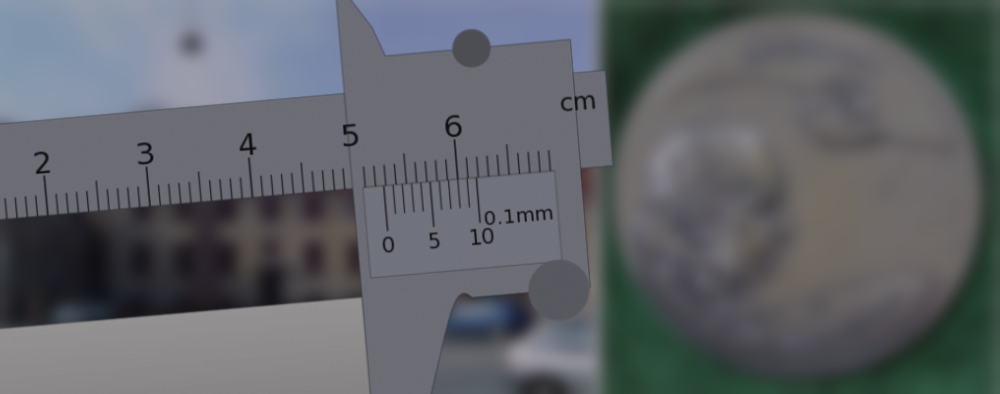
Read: 52.8 mm
